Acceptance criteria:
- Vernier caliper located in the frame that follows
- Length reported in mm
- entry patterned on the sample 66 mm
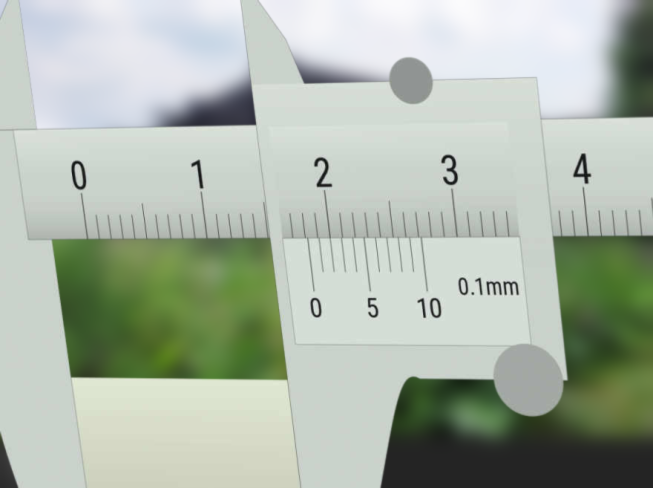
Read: 18.2 mm
